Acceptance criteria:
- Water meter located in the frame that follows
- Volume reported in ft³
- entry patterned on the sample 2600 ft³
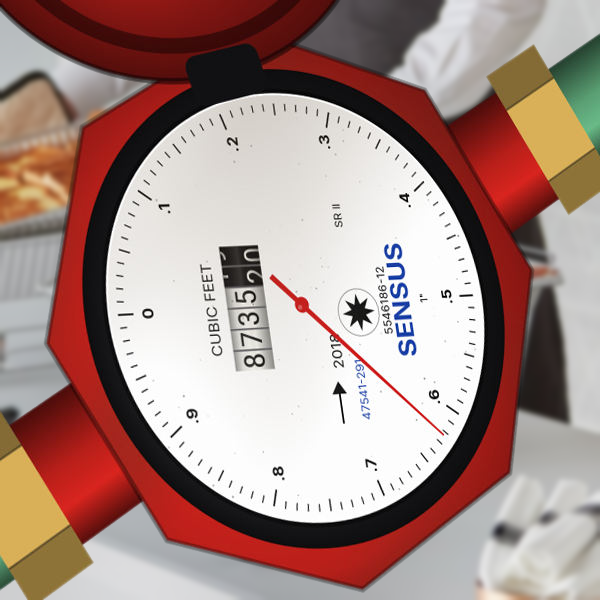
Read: 873519.62 ft³
